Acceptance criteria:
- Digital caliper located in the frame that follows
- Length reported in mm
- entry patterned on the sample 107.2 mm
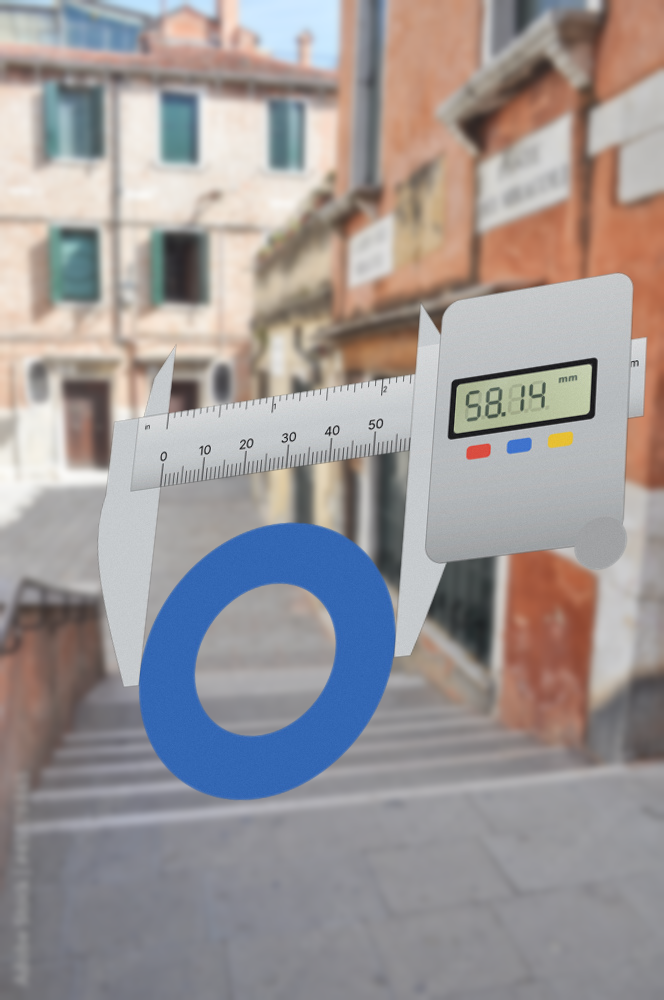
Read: 58.14 mm
